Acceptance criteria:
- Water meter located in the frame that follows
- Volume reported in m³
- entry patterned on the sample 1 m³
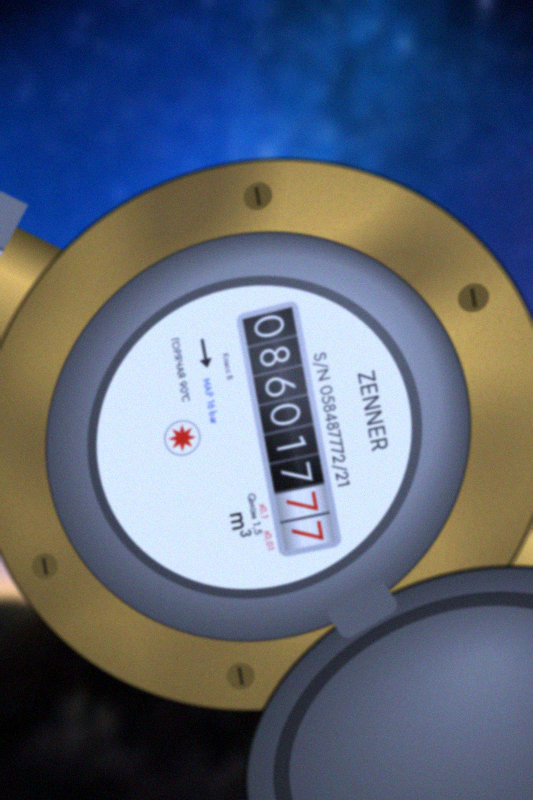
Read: 86017.77 m³
